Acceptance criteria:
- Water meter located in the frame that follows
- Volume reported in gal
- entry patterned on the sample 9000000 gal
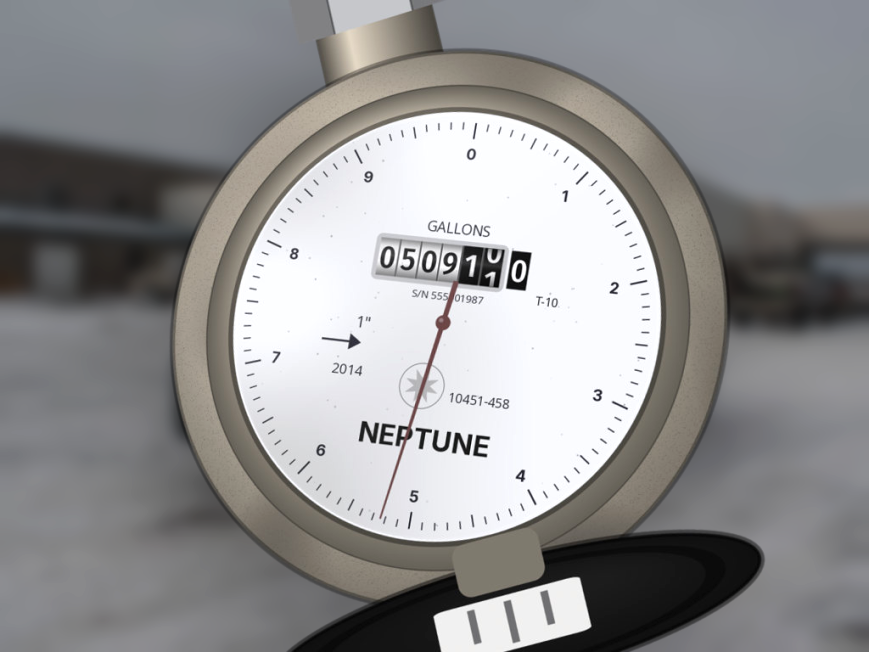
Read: 509105.2 gal
